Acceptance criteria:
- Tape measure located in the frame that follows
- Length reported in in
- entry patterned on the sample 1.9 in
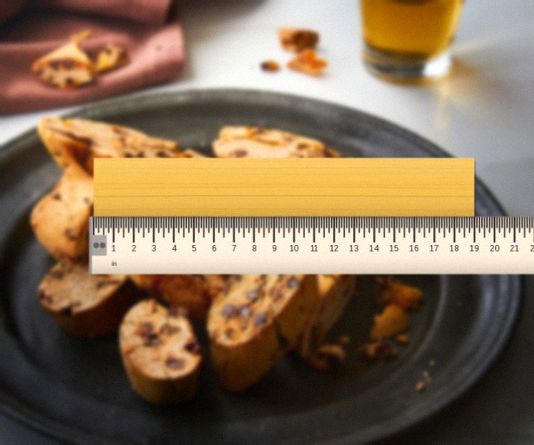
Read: 19 in
